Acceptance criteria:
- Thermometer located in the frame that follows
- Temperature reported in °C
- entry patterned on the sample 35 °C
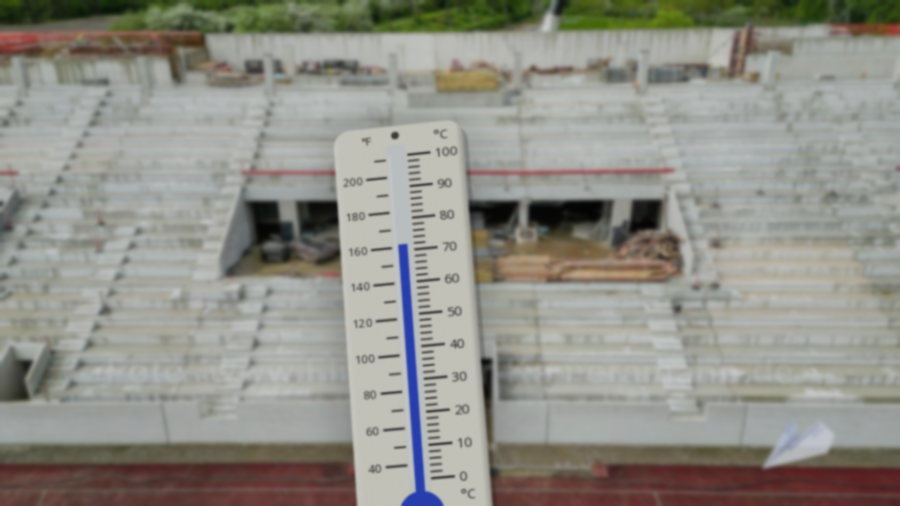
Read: 72 °C
